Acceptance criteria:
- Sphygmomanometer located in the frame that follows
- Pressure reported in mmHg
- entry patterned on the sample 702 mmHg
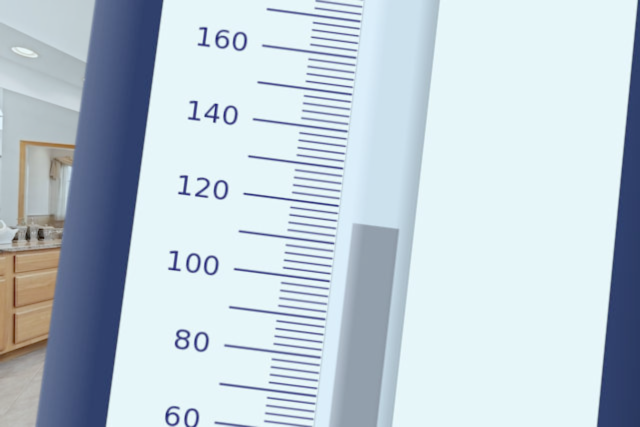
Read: 116 mmHg
